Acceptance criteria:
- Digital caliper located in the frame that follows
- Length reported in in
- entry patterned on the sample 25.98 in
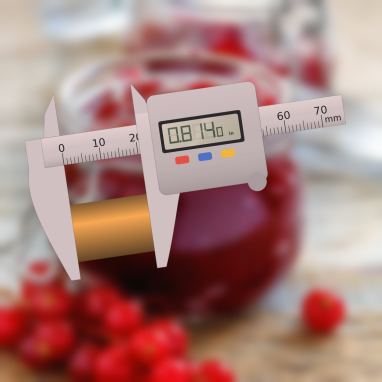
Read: 0.8140 in
